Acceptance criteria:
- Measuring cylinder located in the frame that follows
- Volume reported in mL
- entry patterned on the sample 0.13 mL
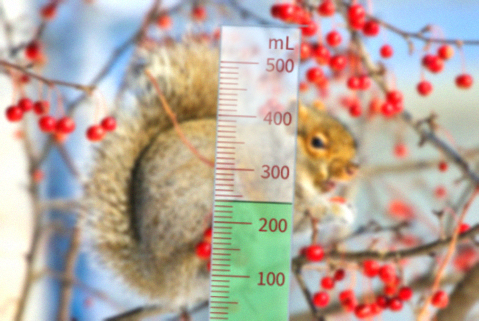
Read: 240 mL
